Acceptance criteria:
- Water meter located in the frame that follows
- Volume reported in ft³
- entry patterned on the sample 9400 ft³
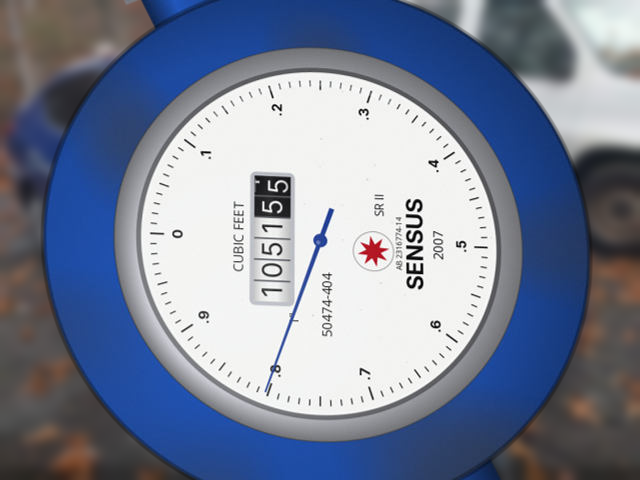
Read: 105154.80 ft³
